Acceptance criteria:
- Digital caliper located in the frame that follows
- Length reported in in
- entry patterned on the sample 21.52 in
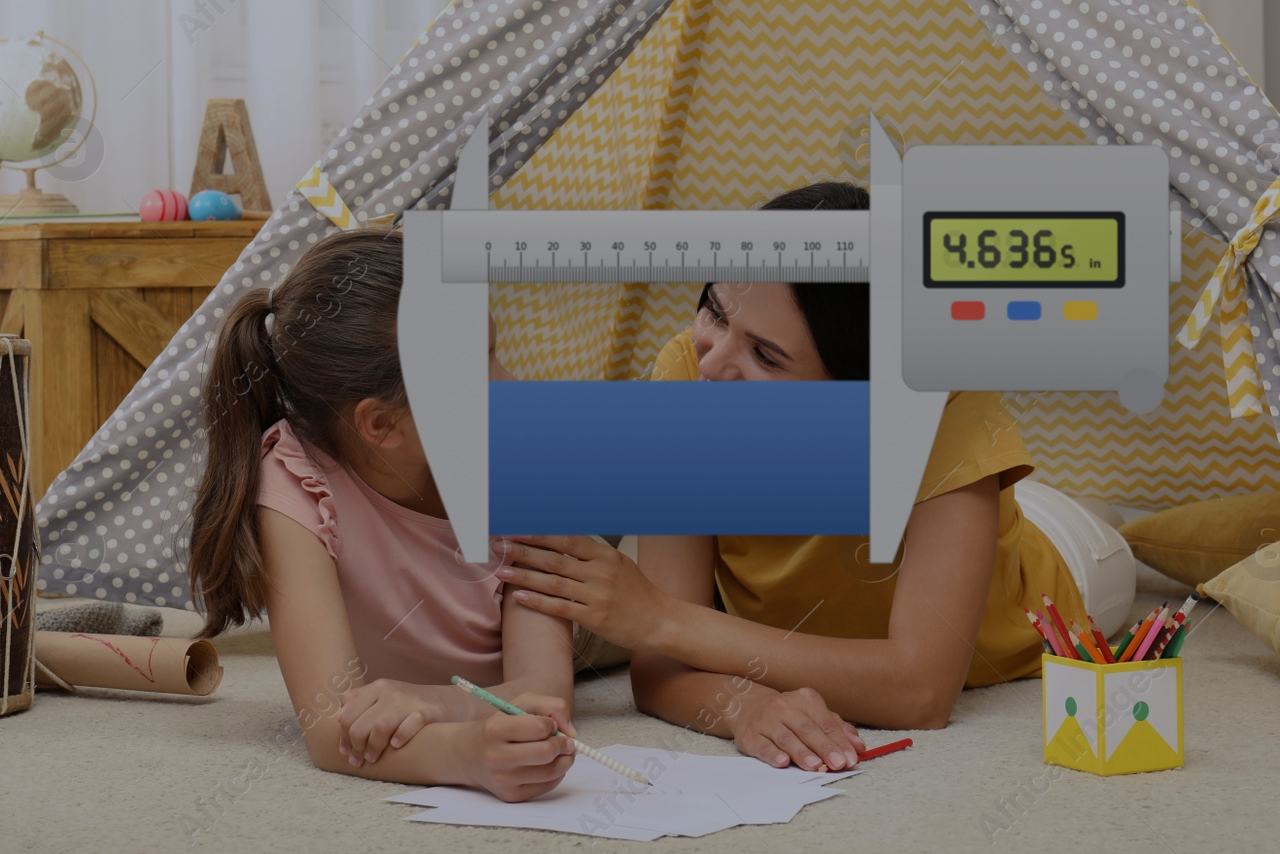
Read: 4.6365 in
